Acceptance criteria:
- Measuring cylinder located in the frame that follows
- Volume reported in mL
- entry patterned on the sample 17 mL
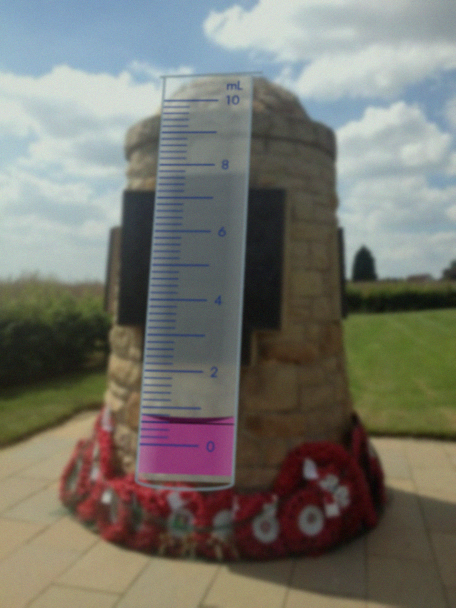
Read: 0.6 mL
